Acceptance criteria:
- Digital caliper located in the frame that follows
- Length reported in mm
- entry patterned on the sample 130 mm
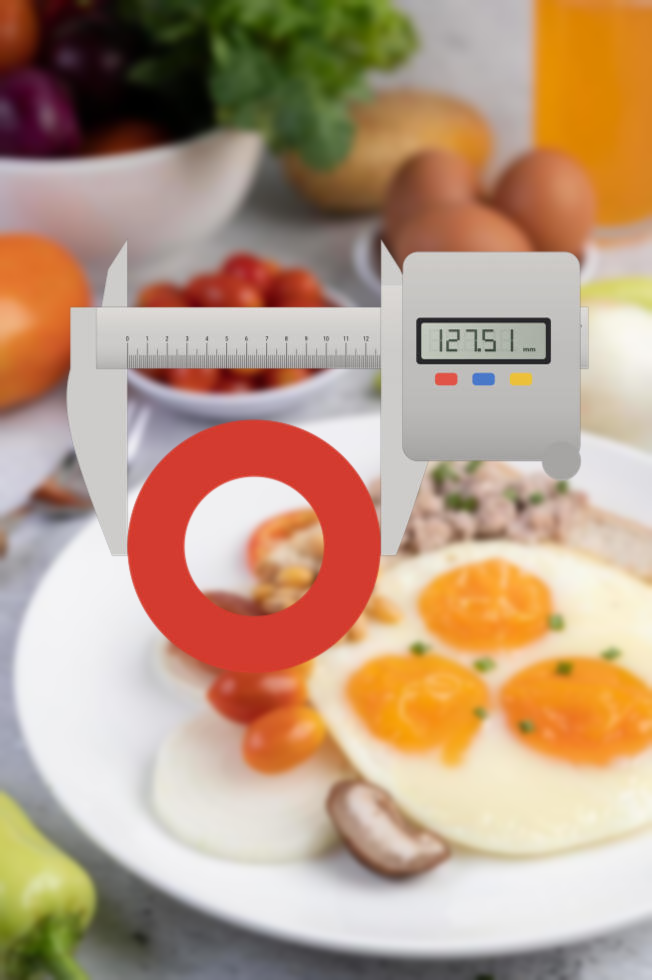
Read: 127.51 mm
